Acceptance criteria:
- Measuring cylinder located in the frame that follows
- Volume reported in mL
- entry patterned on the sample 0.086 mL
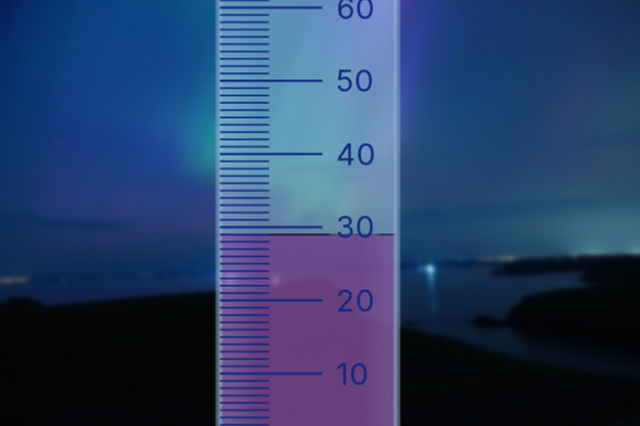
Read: 29 mL
